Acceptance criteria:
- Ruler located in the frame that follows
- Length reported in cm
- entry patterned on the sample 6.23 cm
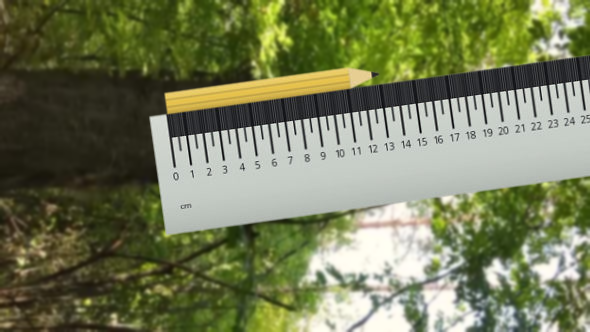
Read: 13 cm
